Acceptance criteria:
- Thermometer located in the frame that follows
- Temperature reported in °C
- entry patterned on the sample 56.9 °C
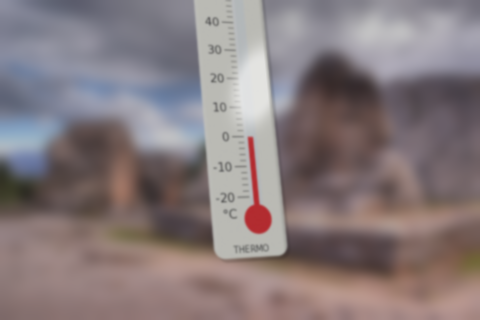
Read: 0 °C
